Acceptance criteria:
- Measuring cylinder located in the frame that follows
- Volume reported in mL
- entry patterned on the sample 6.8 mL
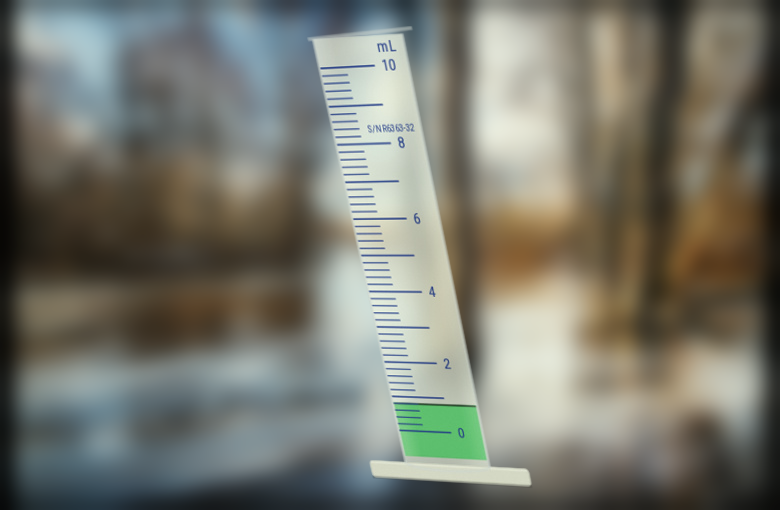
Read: 0.8 mL
